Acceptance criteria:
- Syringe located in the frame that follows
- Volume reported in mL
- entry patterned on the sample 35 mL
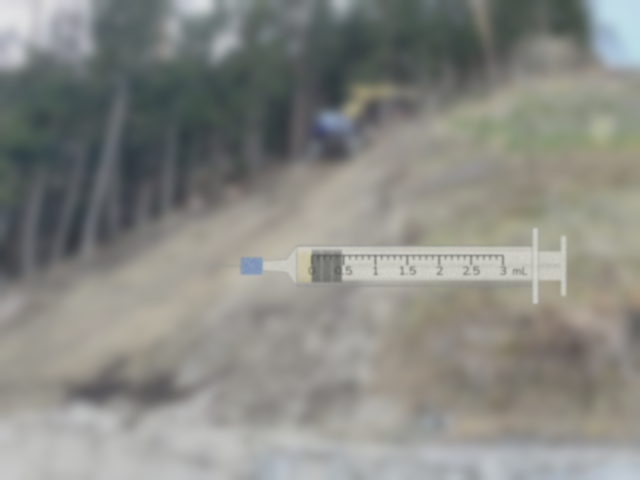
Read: 0 mL
